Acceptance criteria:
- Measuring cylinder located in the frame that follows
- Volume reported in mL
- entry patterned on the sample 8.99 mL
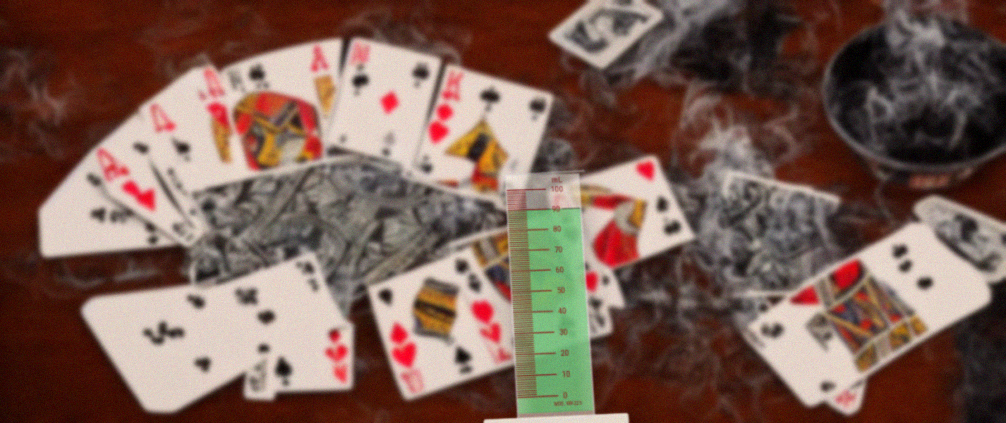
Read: 90 mL
